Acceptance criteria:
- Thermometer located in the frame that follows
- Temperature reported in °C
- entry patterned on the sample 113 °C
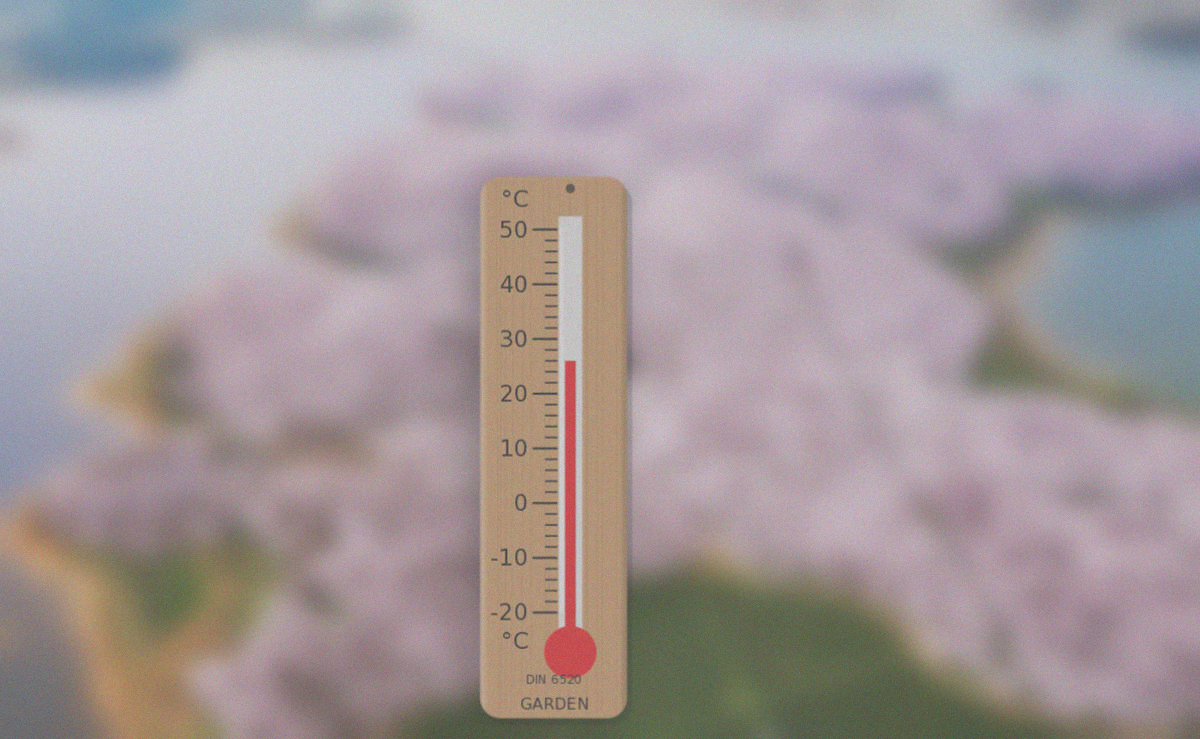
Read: 26 °C
